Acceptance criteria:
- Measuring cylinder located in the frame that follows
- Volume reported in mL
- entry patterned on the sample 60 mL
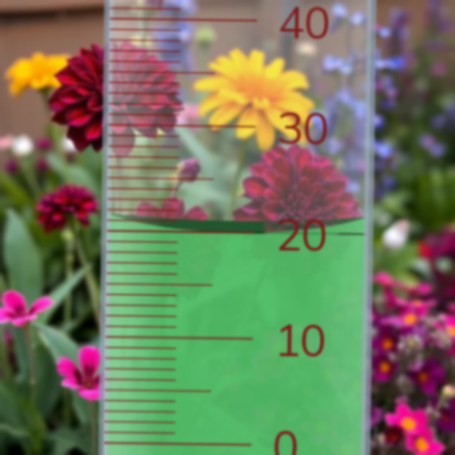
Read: 20 mL
